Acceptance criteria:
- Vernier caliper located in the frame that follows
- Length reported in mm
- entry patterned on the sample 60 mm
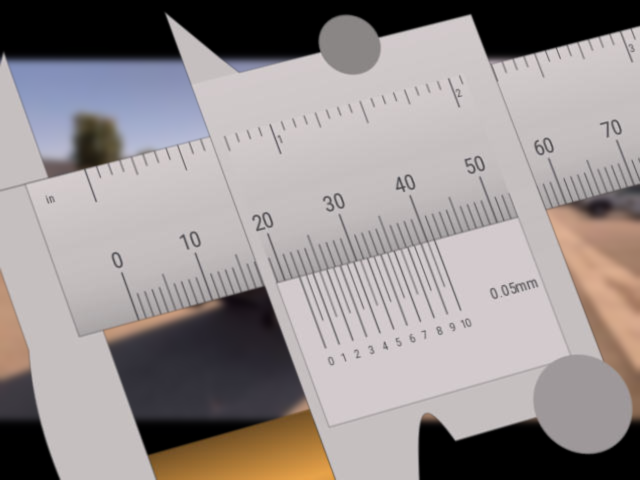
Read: 22.0 mm
